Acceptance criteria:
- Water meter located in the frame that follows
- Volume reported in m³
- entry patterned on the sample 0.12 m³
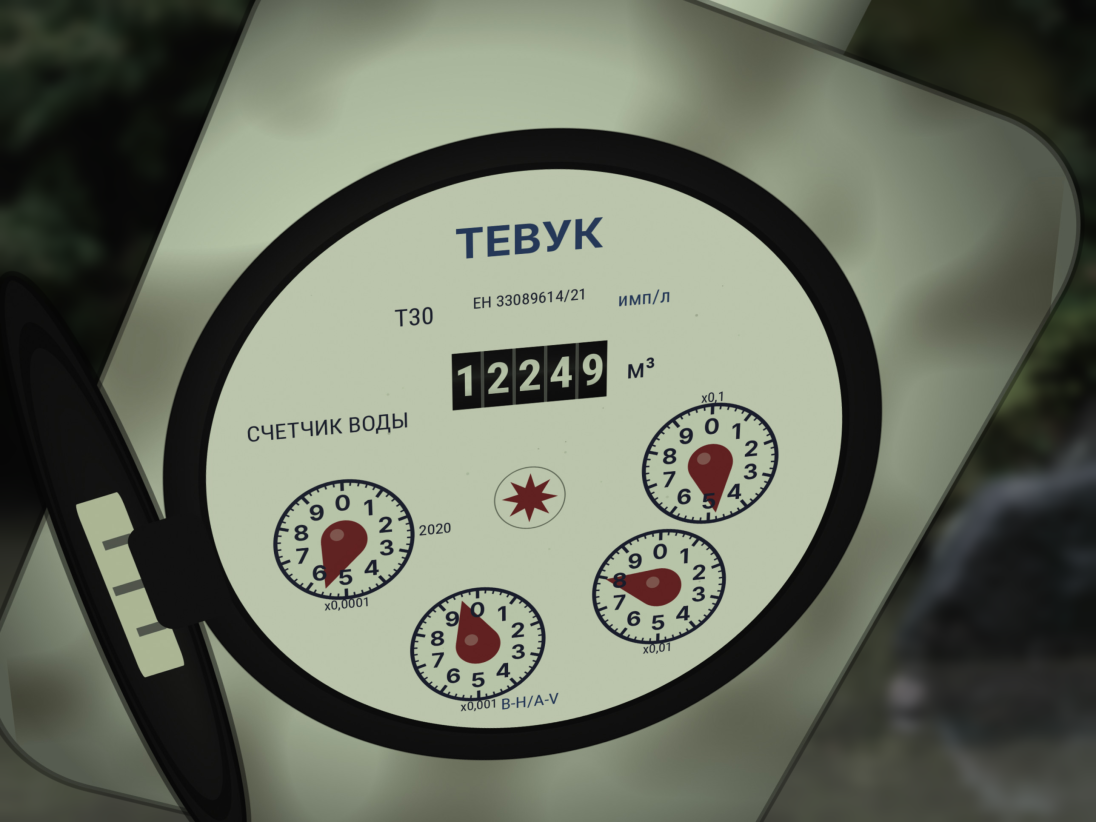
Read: 12249.4795 m³
